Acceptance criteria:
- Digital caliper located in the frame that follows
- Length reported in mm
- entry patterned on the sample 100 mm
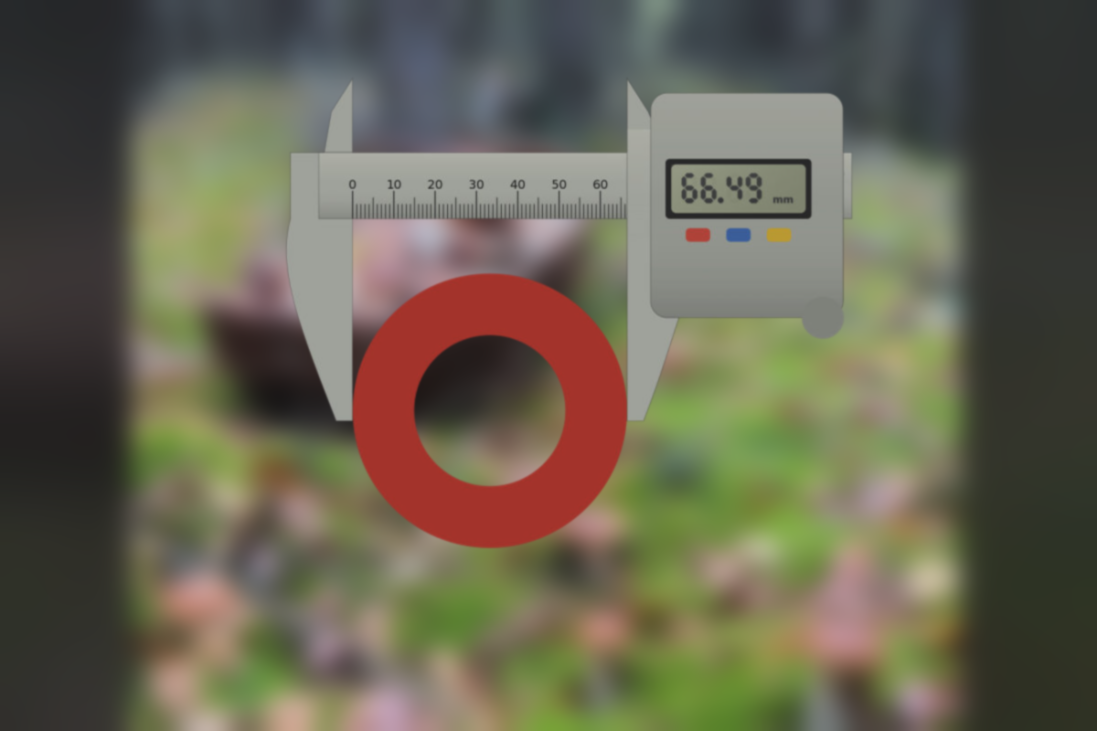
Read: 66.49 mm
